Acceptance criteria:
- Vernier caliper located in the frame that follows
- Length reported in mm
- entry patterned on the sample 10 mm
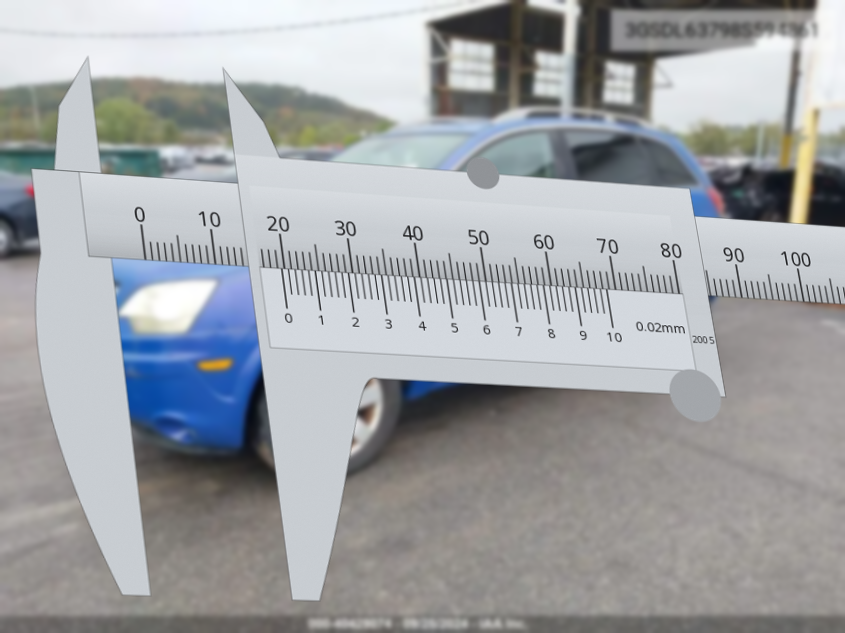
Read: 19.6 mm
